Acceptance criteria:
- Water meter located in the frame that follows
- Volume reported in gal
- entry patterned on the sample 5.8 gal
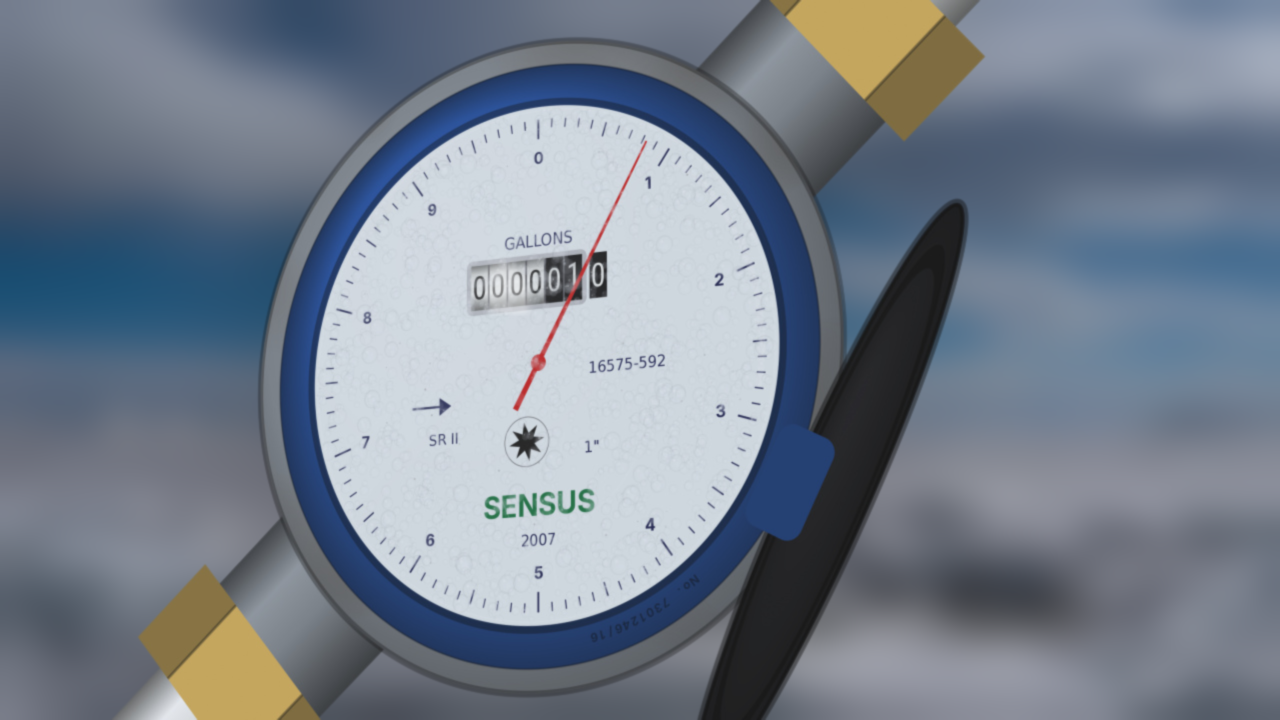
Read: 10.8 gal
